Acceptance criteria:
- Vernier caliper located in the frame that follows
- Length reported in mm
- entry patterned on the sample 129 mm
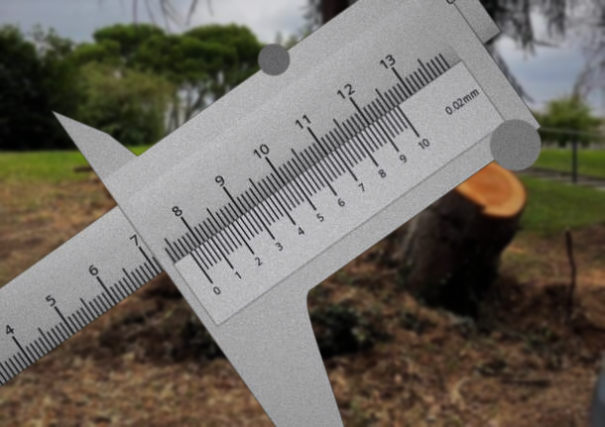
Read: 77.5 mm
